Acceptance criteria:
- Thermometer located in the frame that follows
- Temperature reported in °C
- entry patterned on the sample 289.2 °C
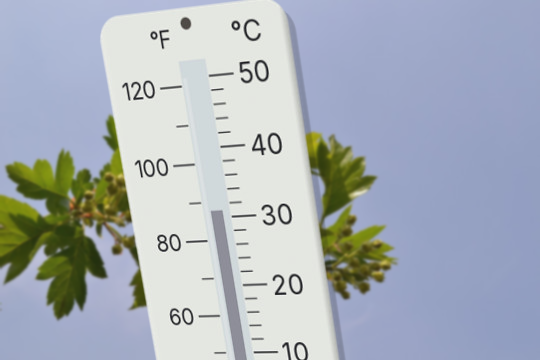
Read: 31 °C
